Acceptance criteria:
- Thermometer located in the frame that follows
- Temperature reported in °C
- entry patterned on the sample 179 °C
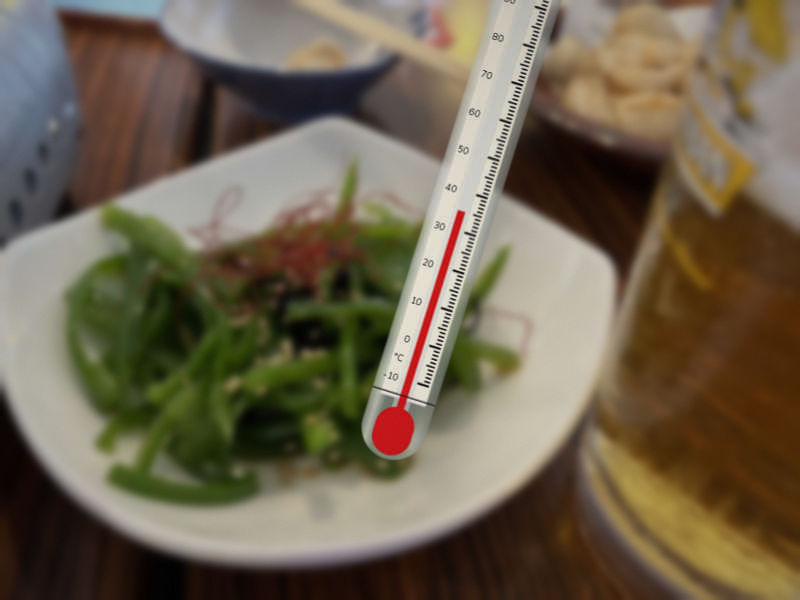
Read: 35 °C
